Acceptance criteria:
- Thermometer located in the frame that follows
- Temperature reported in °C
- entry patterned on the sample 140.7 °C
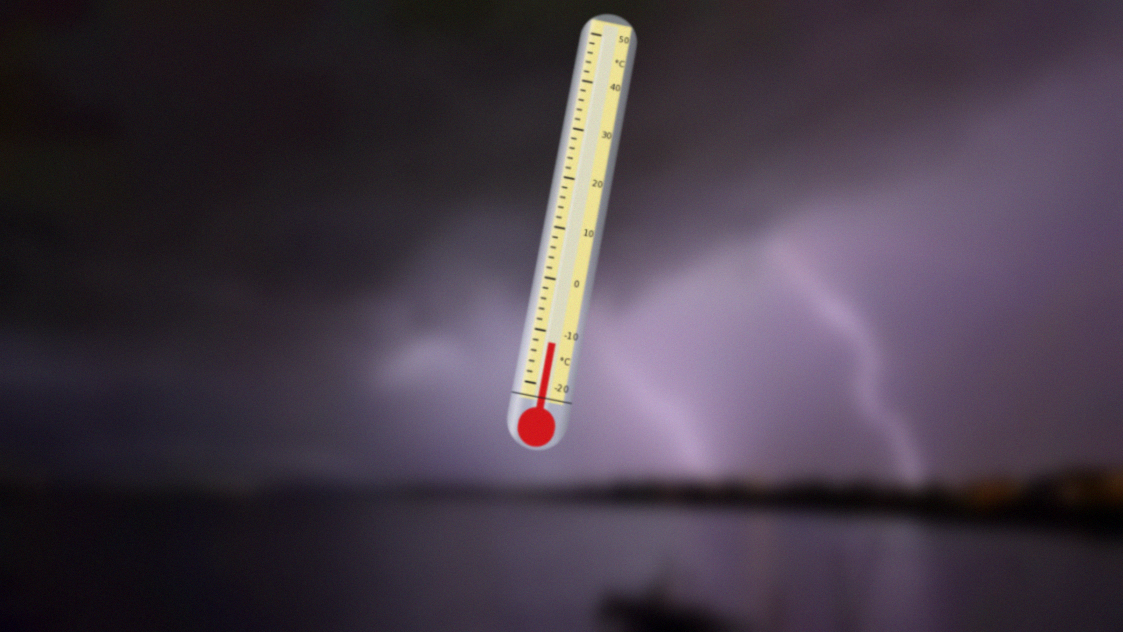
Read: -12 °C
